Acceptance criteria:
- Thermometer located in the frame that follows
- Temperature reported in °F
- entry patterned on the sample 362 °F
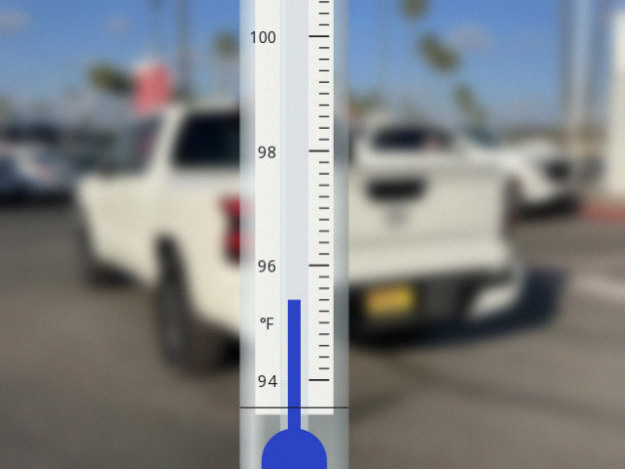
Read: 95.4 °F
